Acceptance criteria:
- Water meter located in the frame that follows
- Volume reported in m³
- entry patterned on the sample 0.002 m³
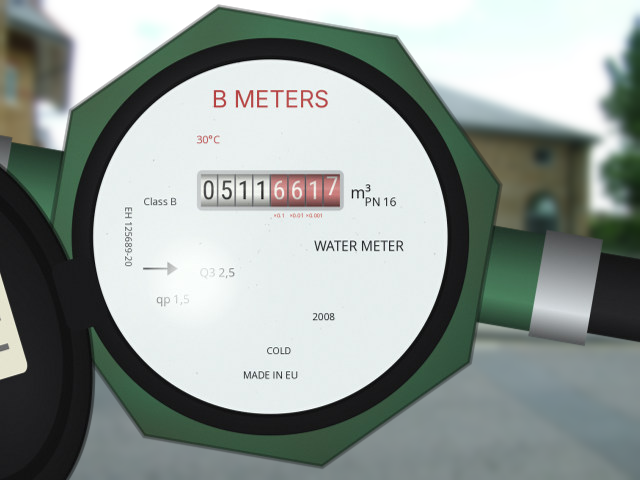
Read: 511.6617 m³
